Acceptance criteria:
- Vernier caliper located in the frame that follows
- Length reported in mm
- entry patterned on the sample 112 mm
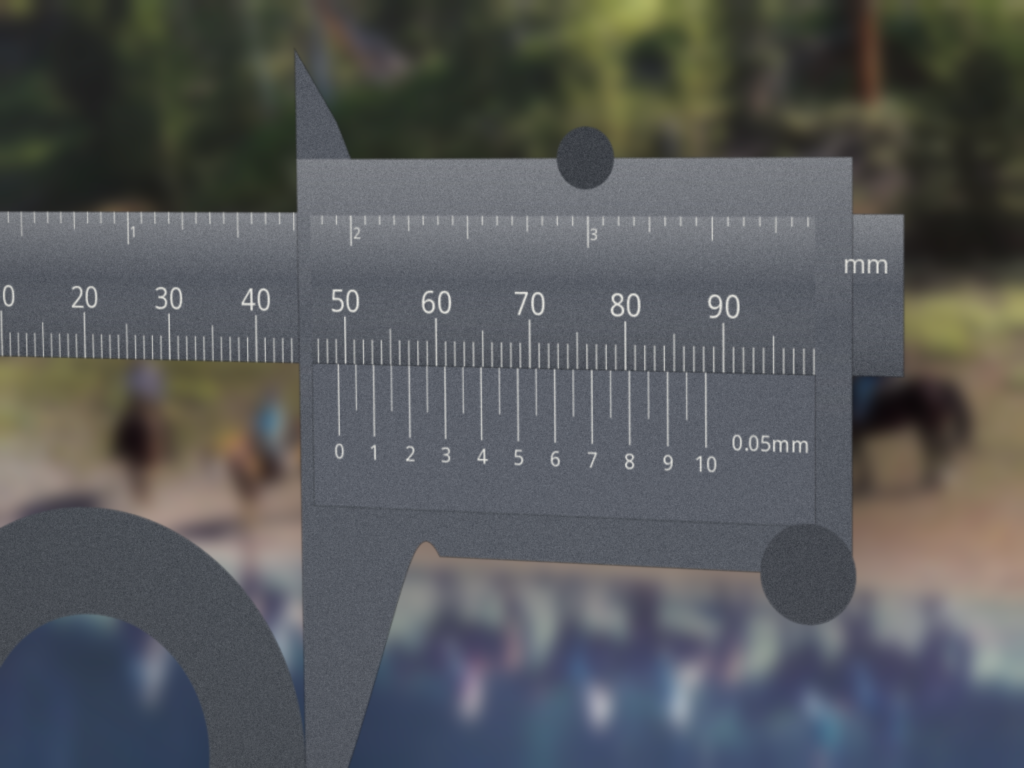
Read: 49.2 mm
